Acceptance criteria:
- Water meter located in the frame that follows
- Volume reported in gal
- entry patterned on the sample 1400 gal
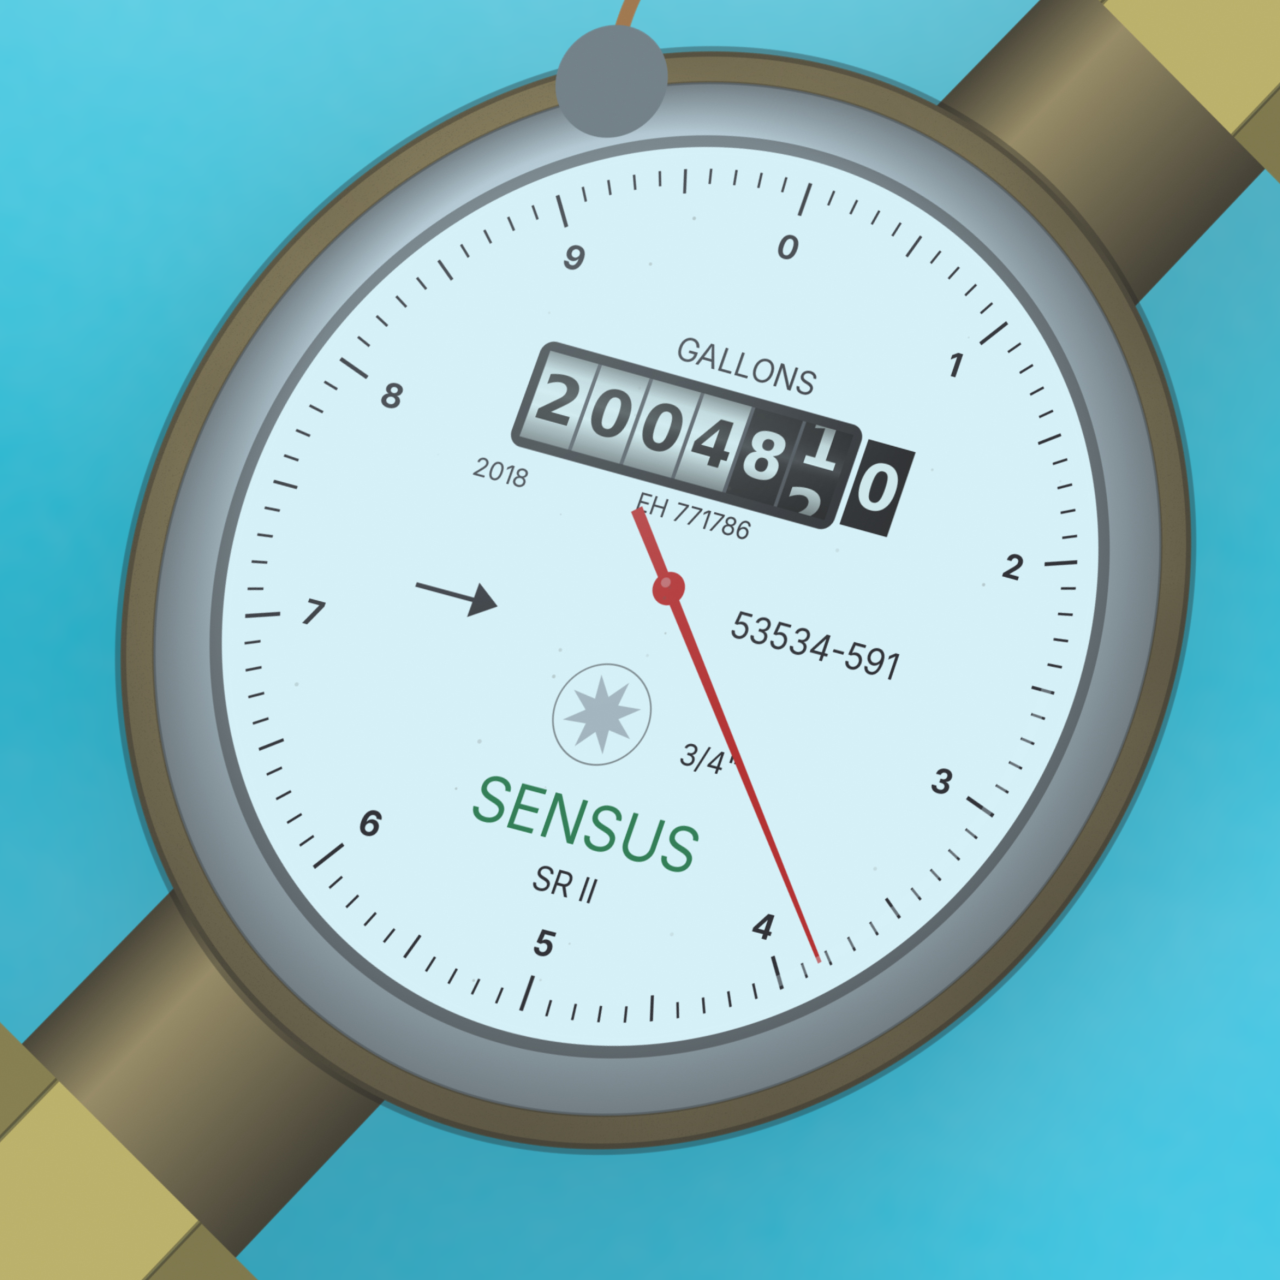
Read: 2004813.8 gal
